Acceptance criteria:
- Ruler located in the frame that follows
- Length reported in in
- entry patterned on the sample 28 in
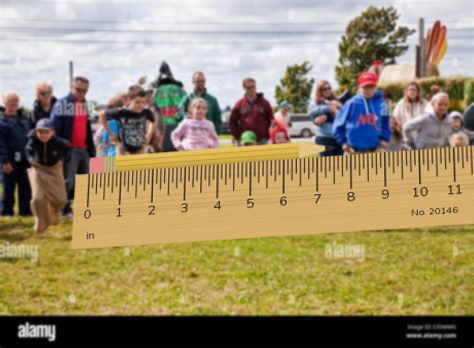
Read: 7.5 in
